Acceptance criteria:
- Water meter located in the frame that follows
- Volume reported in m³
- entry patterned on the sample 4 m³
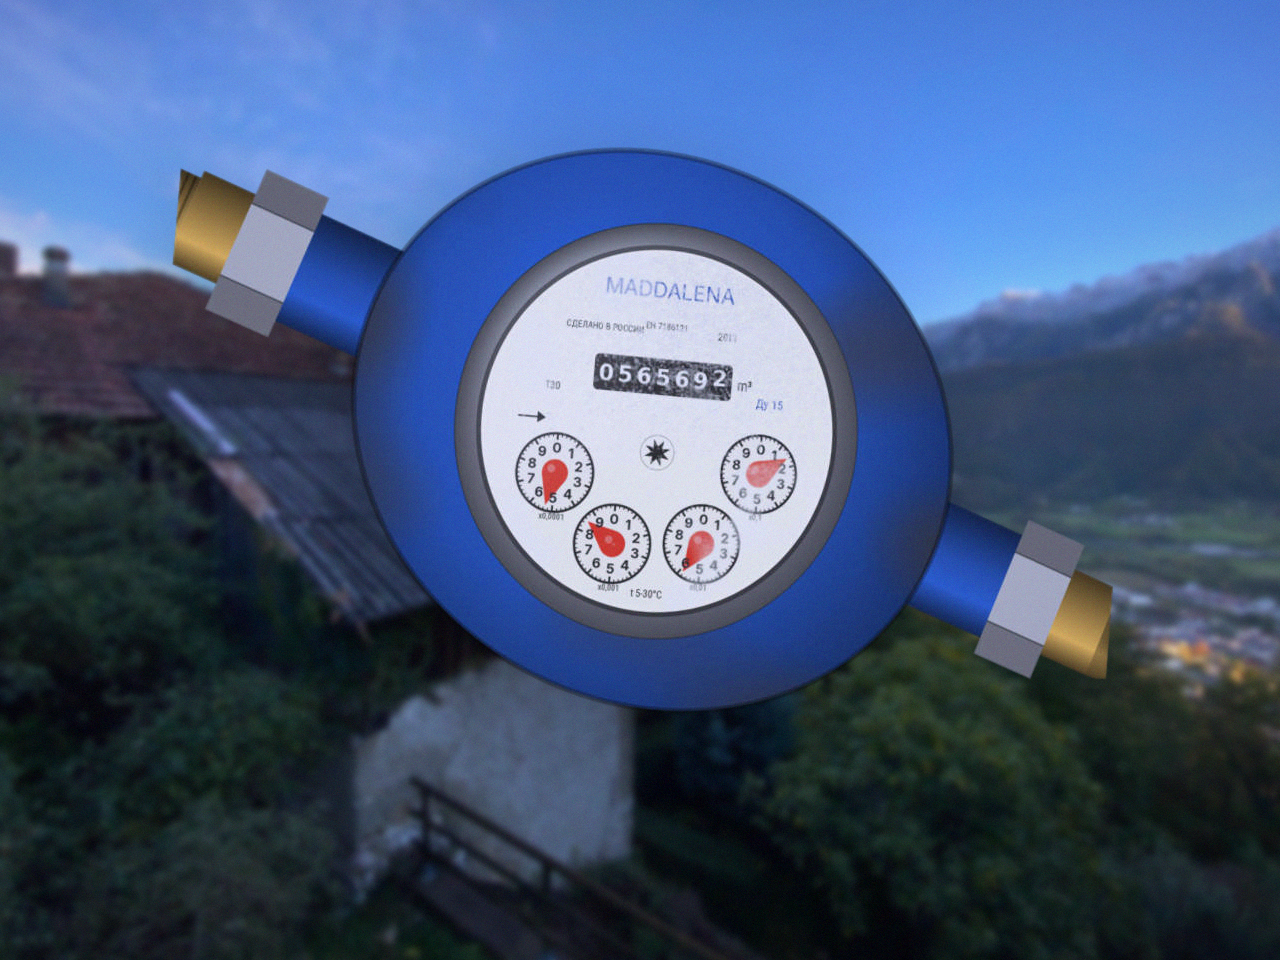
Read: 565692.1585 m³
